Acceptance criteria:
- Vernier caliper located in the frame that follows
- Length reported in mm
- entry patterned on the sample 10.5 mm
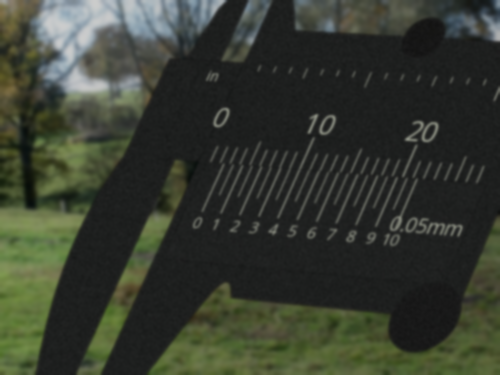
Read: 2.4 mm
